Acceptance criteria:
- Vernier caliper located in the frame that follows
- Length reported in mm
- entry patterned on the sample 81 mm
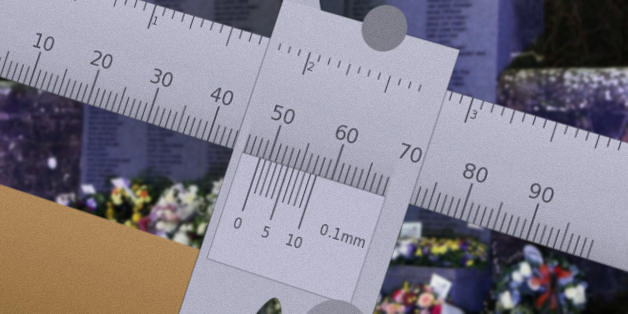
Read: 48.6 mm
